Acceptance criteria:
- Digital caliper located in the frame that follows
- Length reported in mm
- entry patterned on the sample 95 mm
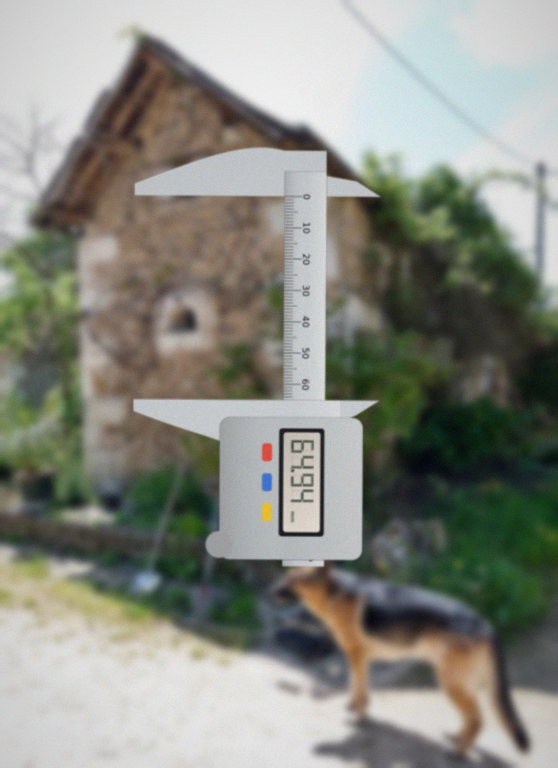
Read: 64.94 mm
